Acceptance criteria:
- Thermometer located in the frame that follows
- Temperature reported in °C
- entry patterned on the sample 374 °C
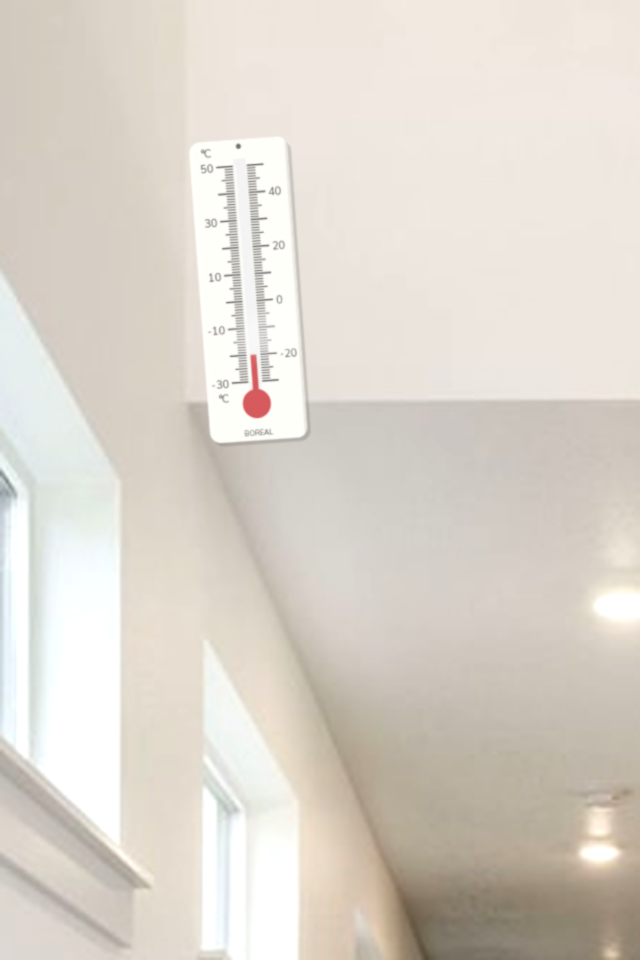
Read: -20 °C
